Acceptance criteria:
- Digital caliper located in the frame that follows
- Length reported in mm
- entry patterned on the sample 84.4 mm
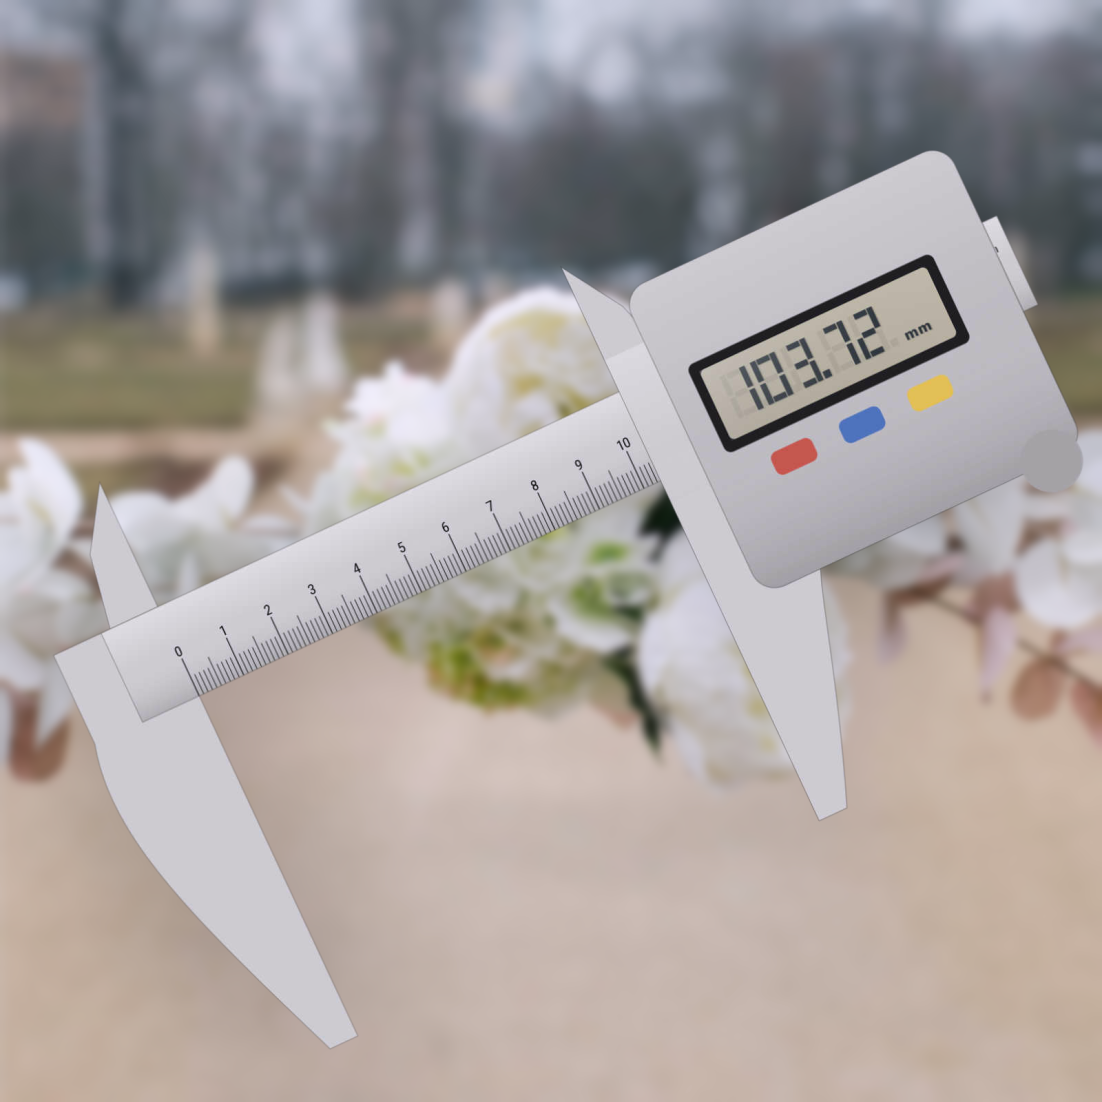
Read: 103.72 mm
